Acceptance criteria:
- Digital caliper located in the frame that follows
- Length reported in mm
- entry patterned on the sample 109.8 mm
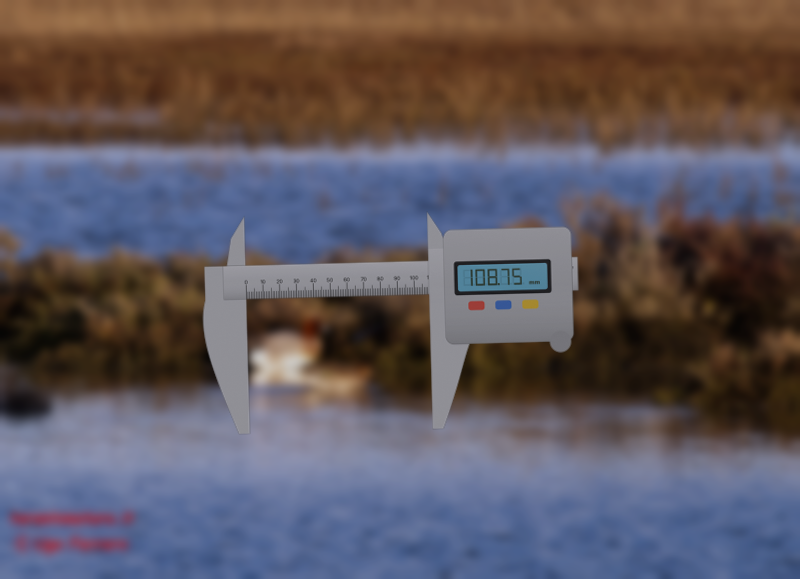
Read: 108.75 mm
